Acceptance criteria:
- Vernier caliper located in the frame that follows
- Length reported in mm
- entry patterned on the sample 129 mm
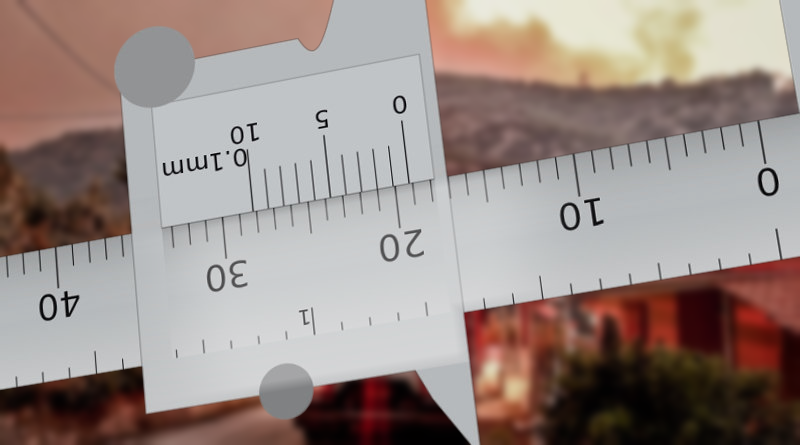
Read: 19.2 mm
